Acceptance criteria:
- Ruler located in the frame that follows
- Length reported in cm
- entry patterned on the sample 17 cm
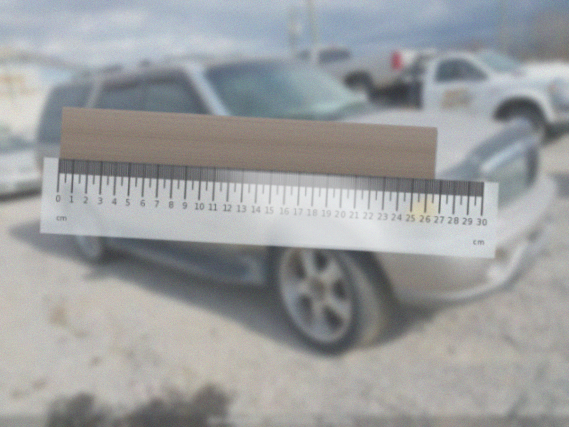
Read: 26.5 cm
